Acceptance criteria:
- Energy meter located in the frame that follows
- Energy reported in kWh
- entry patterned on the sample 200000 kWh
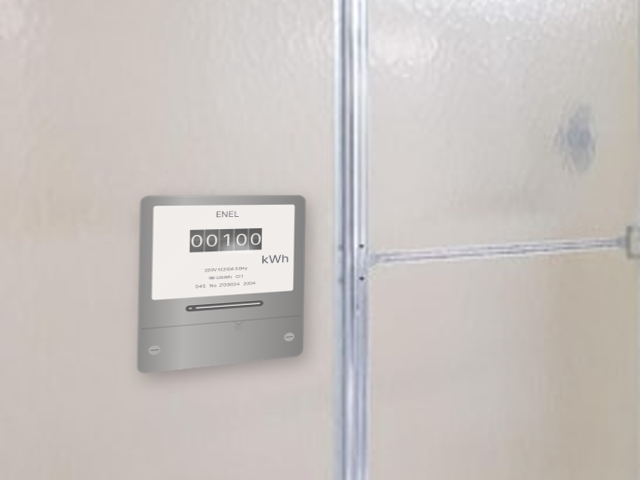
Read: 100 kWh
